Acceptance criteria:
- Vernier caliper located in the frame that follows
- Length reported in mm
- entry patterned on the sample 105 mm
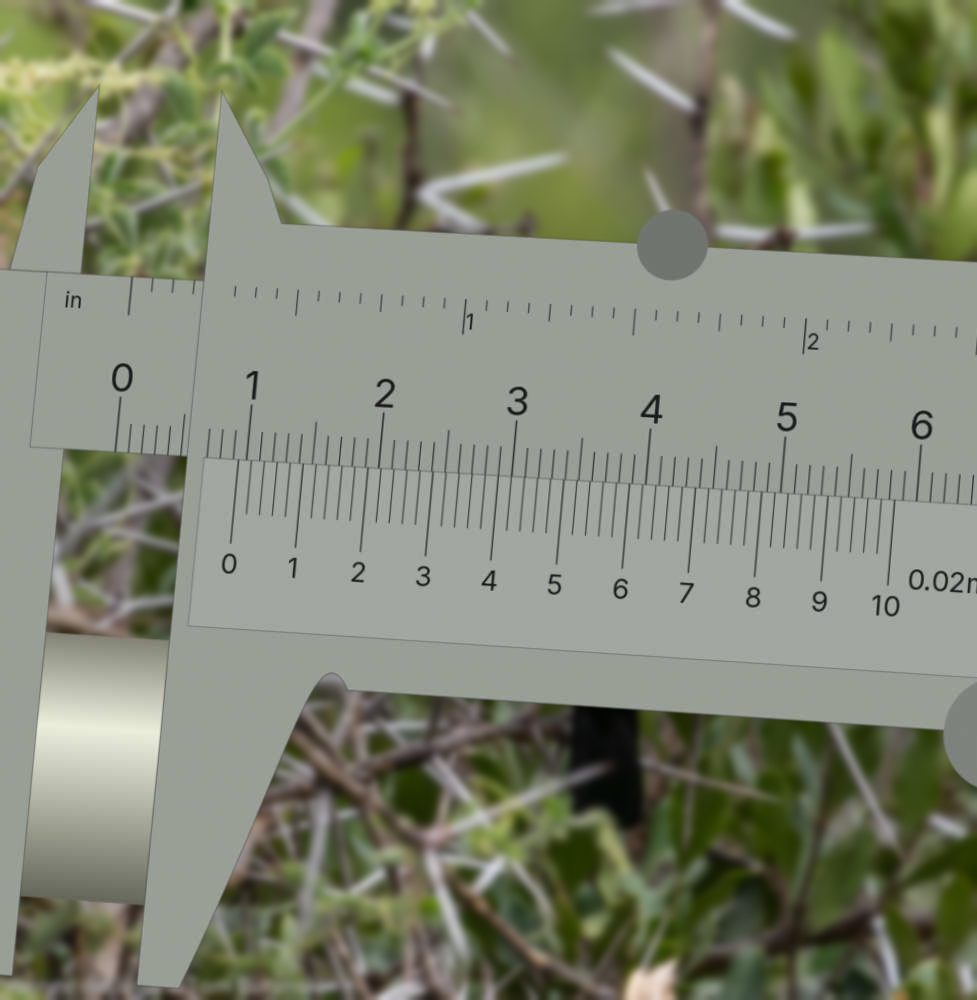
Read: 9.4 mm
